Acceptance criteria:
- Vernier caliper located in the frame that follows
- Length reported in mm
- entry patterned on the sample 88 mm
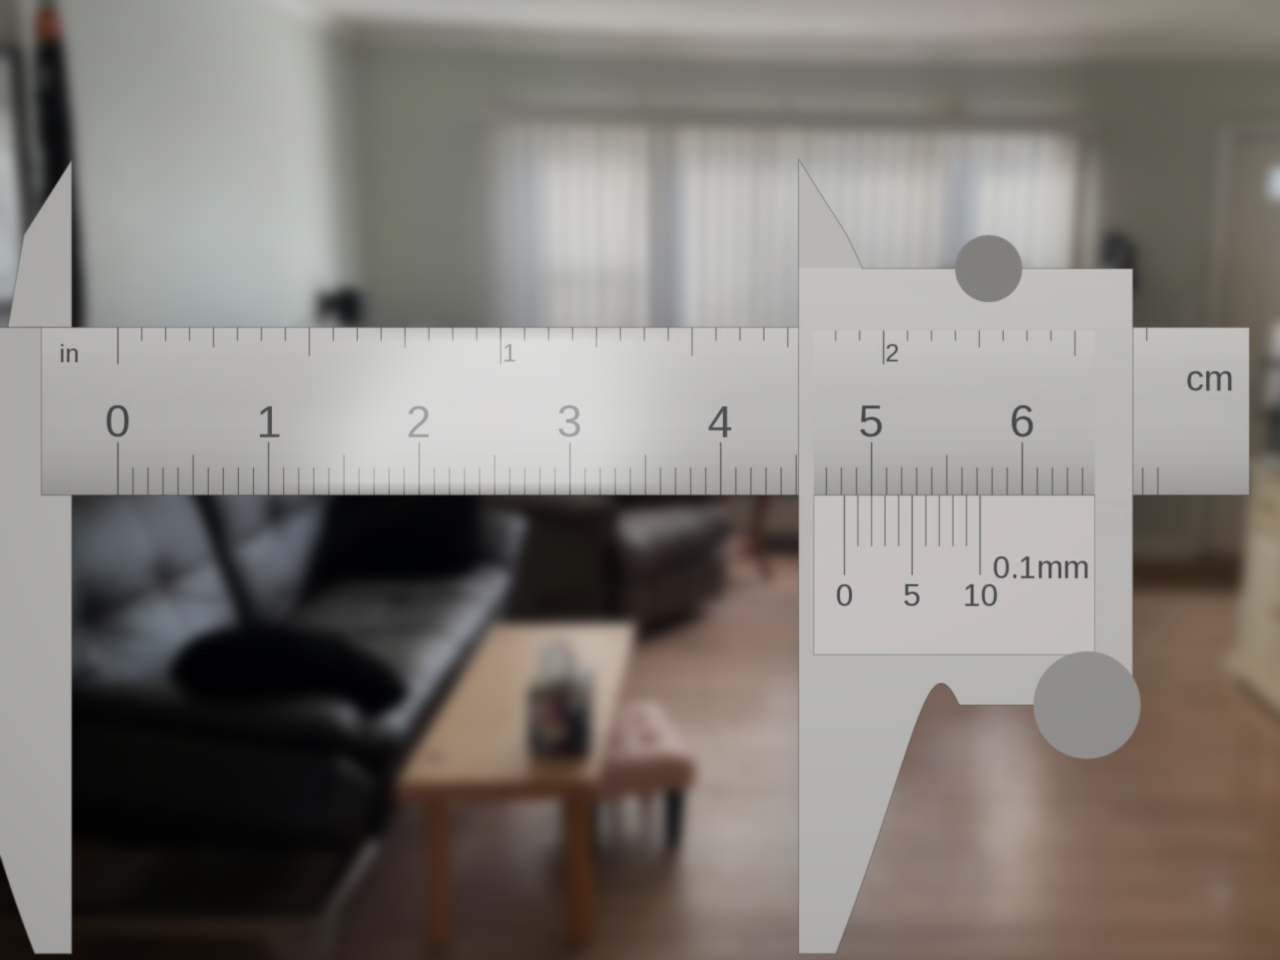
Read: 48.2 mm
